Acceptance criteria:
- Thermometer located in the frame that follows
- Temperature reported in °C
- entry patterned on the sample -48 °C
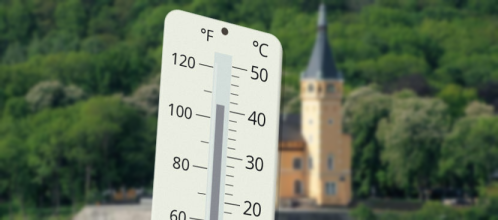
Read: 41 °C
